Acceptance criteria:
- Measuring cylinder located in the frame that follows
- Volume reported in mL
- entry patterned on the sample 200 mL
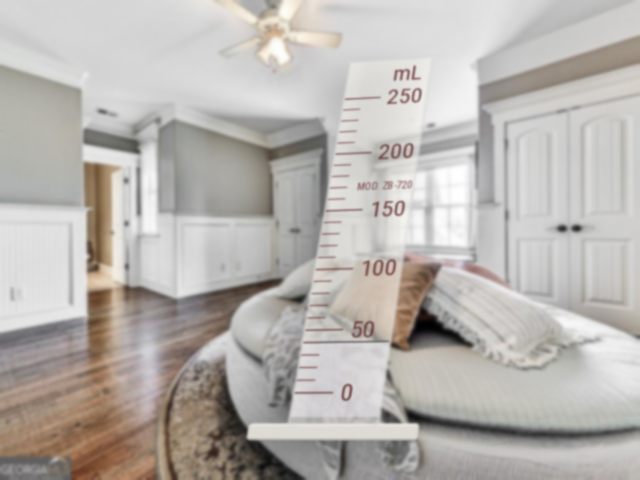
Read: 40 mL
